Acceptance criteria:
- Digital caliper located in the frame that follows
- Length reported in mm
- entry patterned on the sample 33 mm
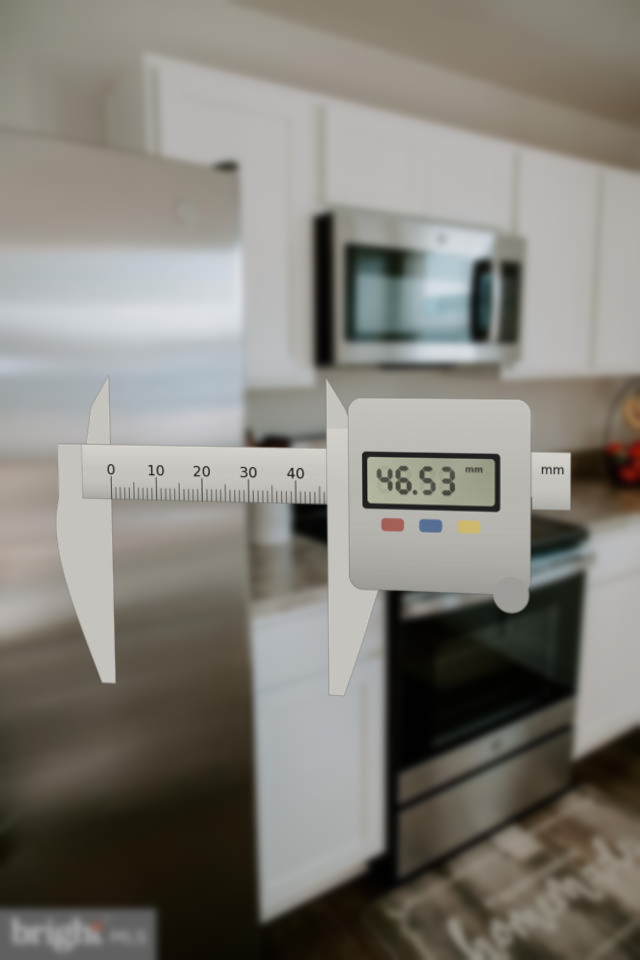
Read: 46.53 mm
